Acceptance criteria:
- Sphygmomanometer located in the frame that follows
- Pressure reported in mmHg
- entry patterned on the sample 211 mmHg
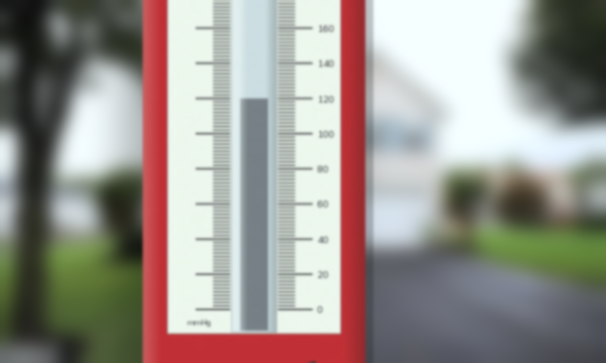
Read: 120 mmHg
